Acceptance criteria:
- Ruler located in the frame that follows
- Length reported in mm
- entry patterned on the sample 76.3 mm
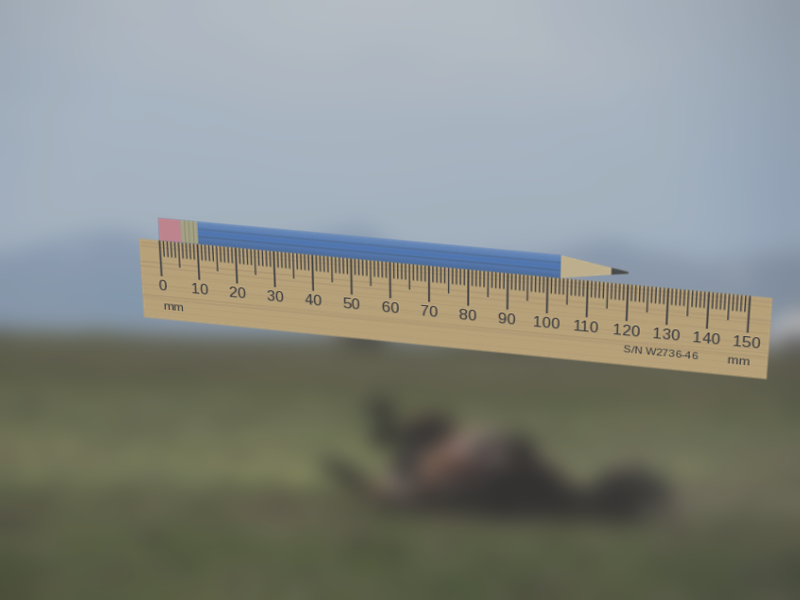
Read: 120 mm
